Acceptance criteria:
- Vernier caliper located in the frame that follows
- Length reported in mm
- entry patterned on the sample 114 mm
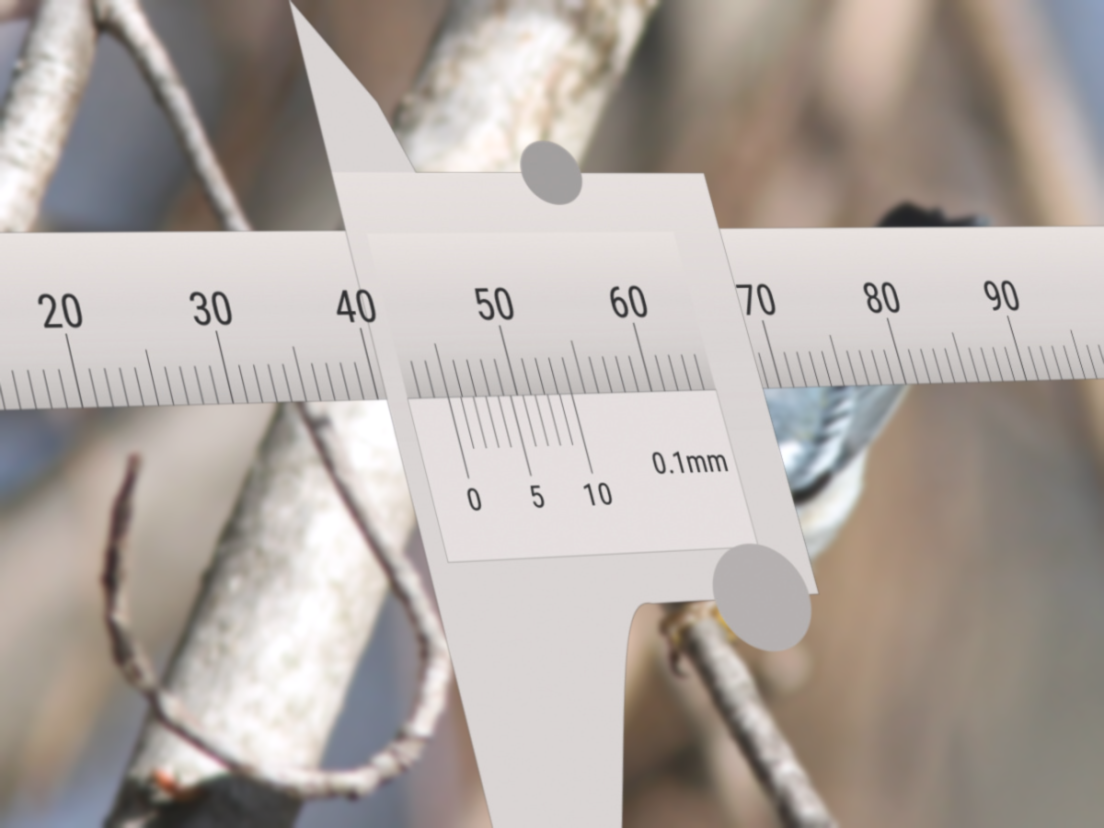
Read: 45.0 mm
